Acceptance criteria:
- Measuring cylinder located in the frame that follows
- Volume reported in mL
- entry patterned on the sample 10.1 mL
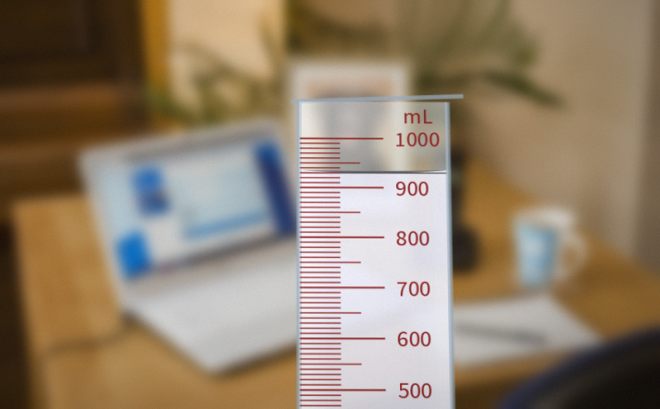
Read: 930 mL
